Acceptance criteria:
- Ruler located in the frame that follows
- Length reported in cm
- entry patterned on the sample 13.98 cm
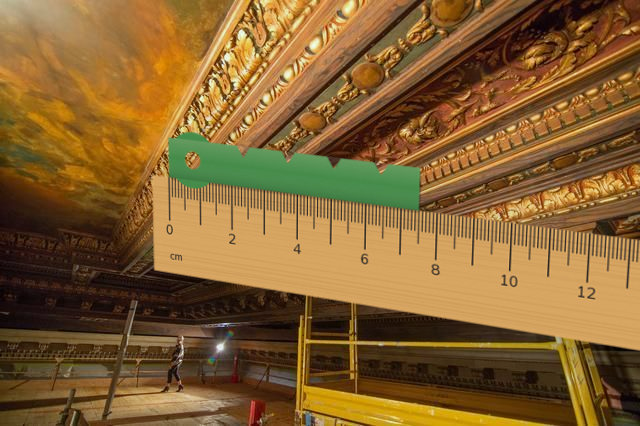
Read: 7.5 cm
